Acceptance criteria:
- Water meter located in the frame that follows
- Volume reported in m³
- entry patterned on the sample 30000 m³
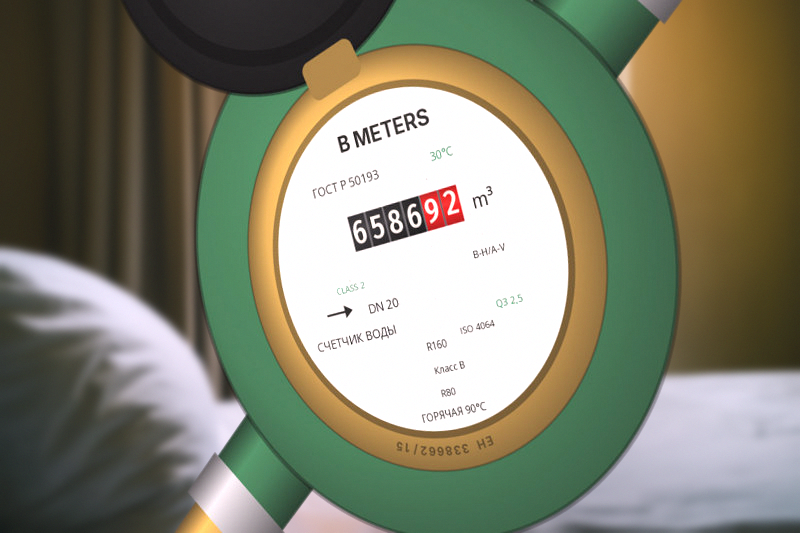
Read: 6586.92 m³
